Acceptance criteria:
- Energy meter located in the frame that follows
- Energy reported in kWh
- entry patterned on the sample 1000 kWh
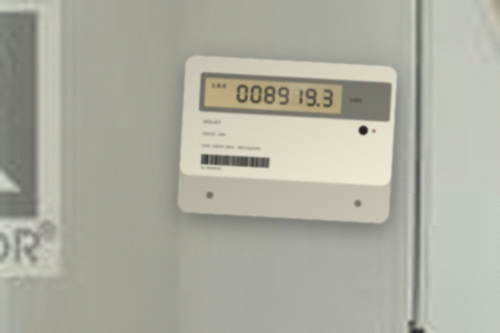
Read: 8919.3 kWh
